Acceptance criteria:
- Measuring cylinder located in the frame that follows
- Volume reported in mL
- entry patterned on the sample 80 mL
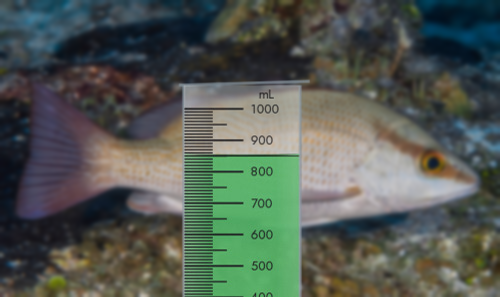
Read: 850 mL
